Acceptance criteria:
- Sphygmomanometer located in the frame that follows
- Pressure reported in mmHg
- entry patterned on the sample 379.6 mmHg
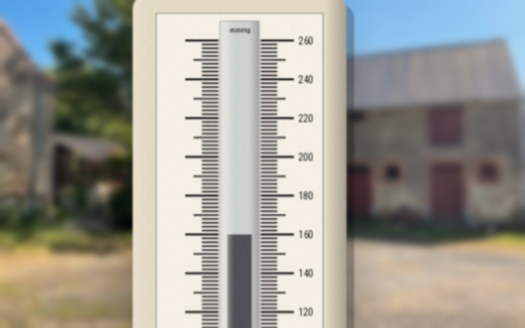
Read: 160 mmHg
